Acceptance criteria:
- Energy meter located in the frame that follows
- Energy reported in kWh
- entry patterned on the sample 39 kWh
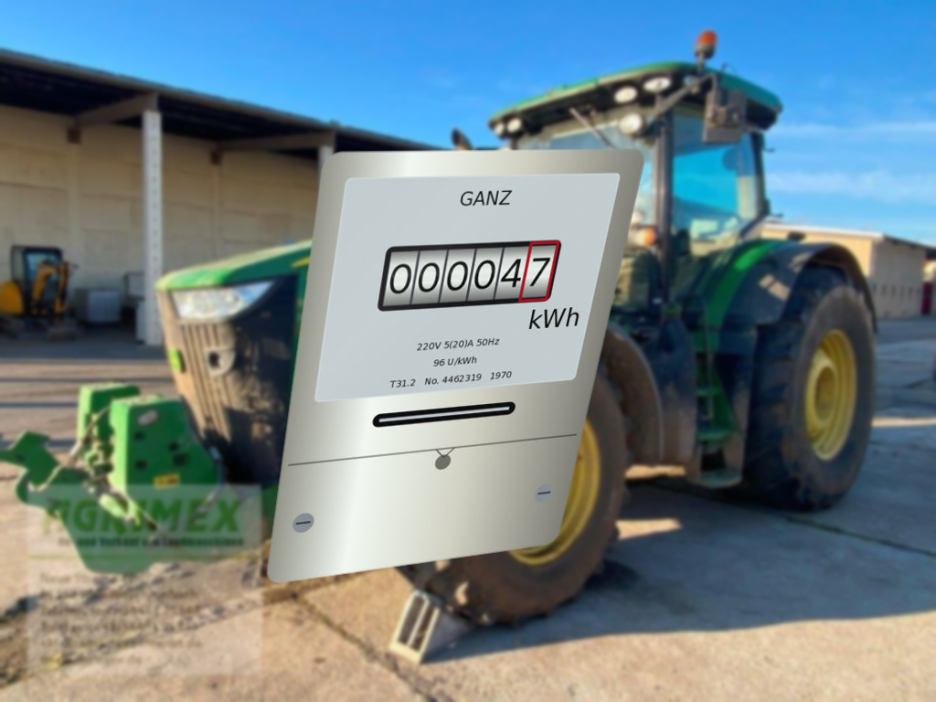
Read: 4.7 kWh
